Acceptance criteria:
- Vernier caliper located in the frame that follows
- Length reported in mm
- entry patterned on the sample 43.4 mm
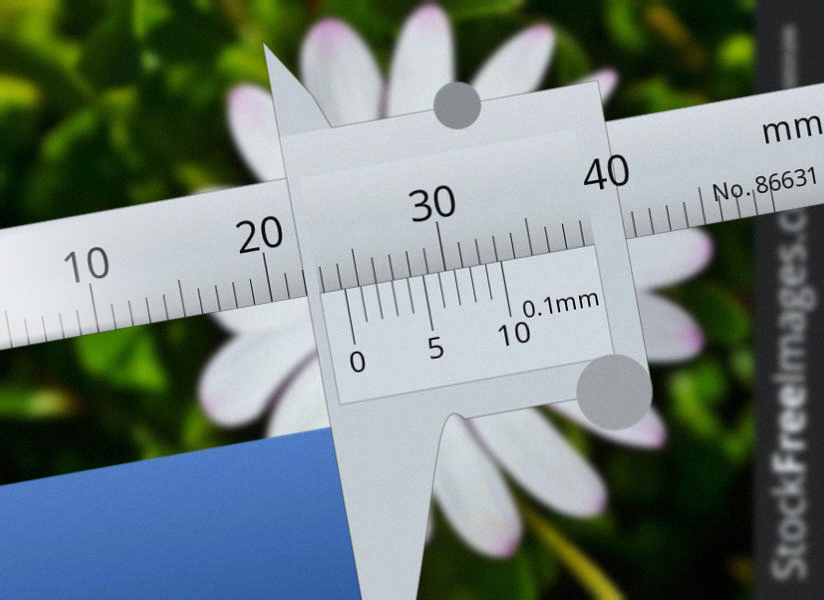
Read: 24.2 mm
